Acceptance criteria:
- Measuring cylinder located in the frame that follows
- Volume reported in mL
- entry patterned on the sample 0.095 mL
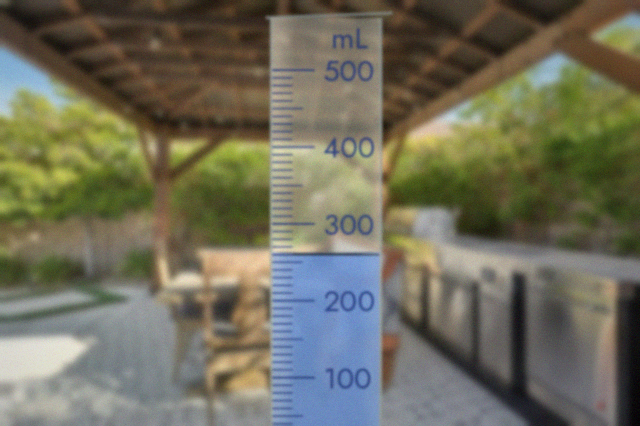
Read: 260 mL
